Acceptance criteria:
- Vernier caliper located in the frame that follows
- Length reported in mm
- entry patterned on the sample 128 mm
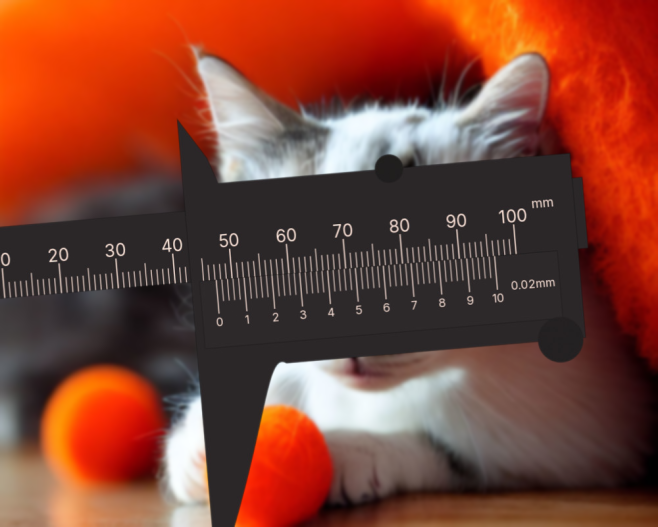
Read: 47.2 mm
